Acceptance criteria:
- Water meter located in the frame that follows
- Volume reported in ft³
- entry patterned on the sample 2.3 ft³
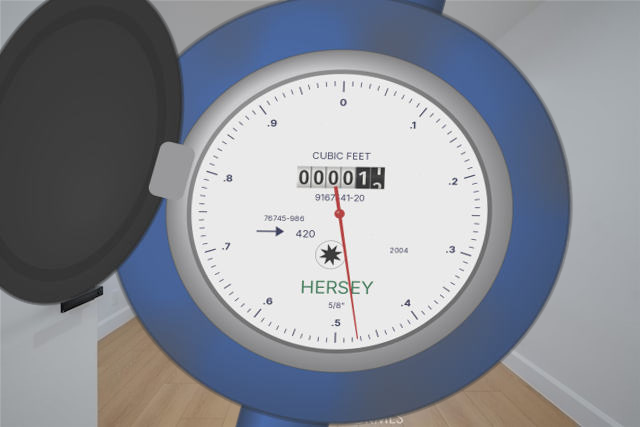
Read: 11.47 ft³
